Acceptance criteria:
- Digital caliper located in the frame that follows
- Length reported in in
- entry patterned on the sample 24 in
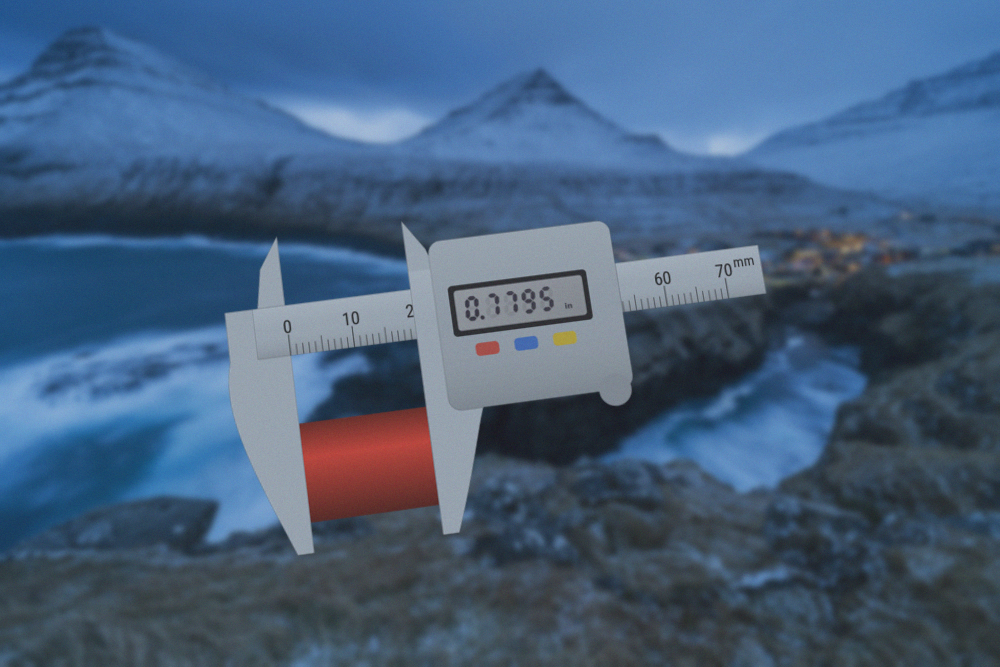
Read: 0.7795 in
